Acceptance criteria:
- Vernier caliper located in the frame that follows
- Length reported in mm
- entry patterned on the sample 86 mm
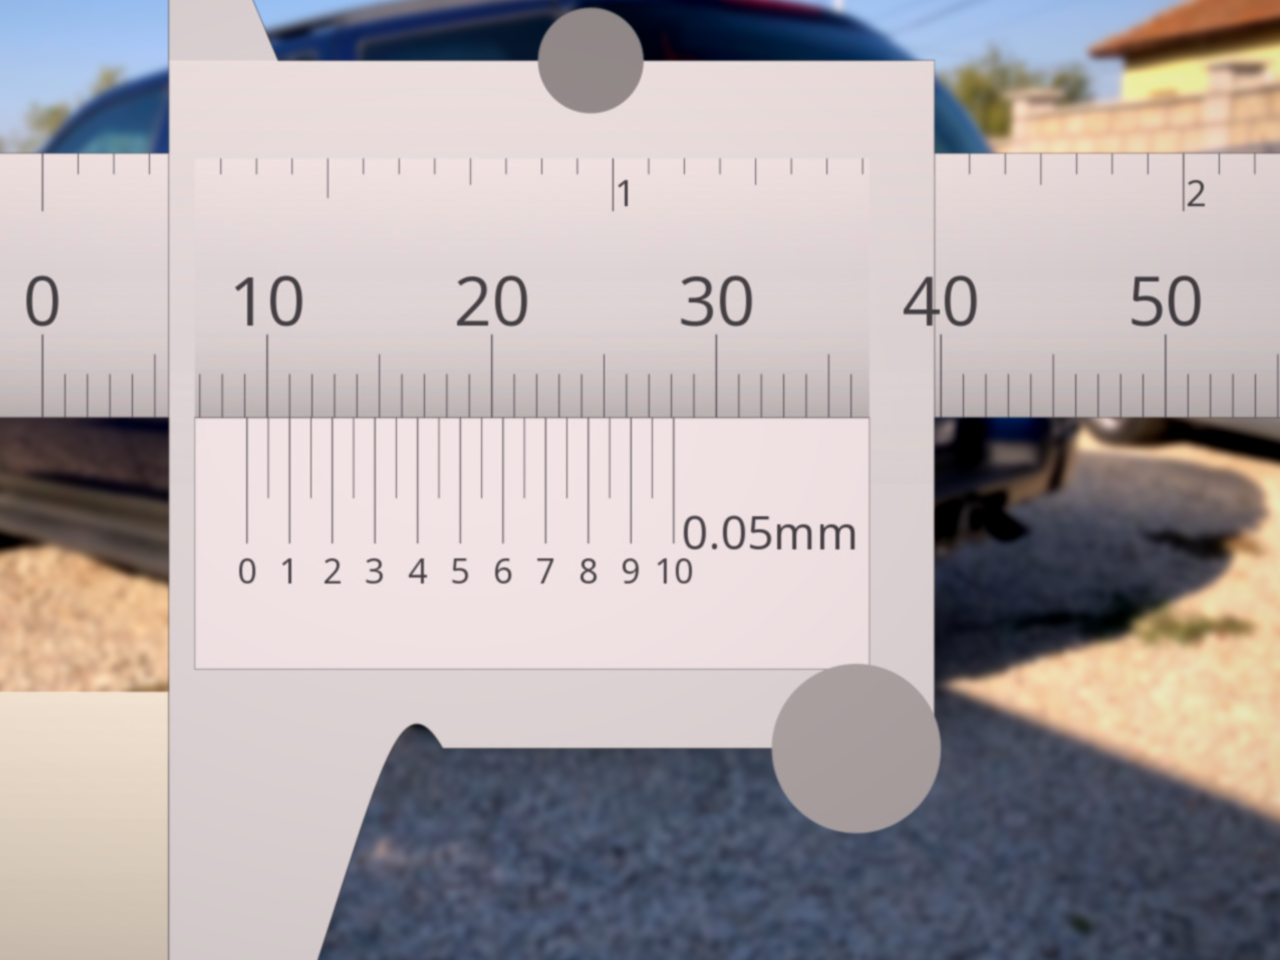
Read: 9.1 mm
